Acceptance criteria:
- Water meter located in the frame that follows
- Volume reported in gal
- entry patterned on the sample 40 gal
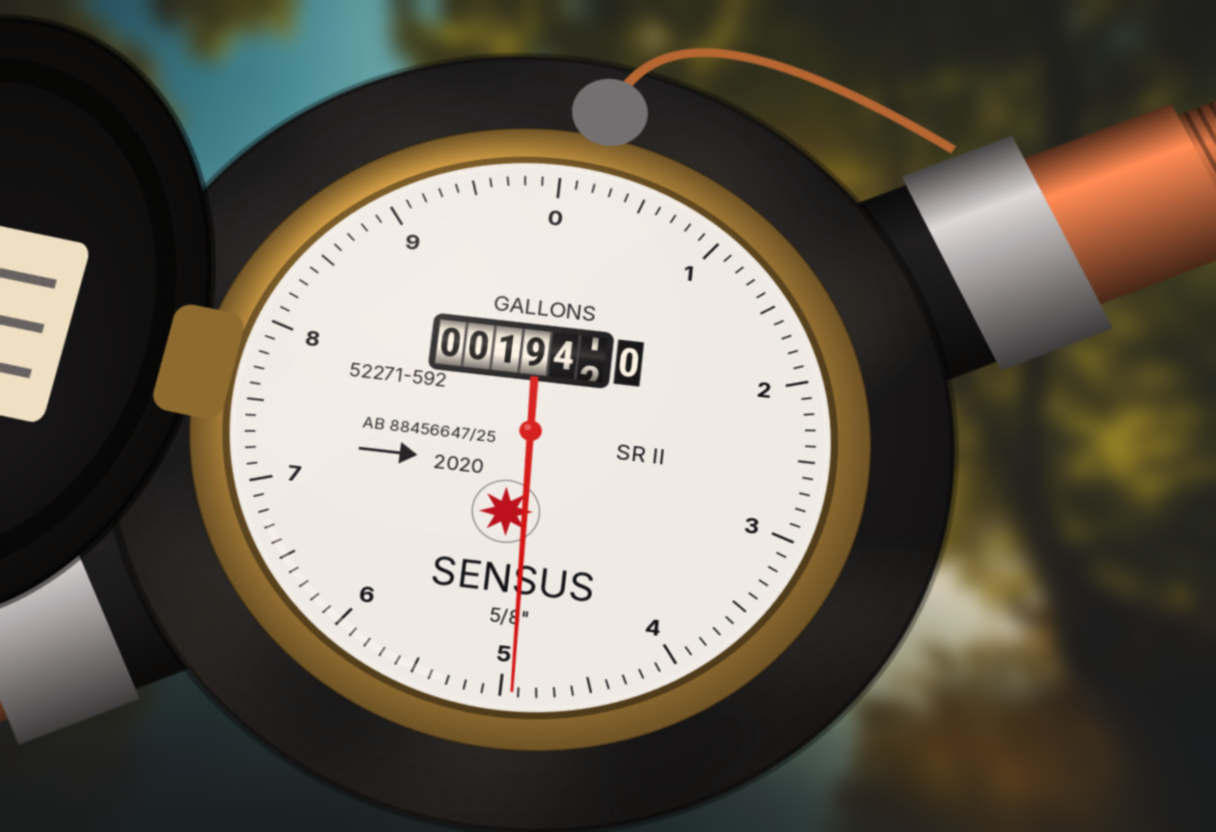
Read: 19414.9 gal
